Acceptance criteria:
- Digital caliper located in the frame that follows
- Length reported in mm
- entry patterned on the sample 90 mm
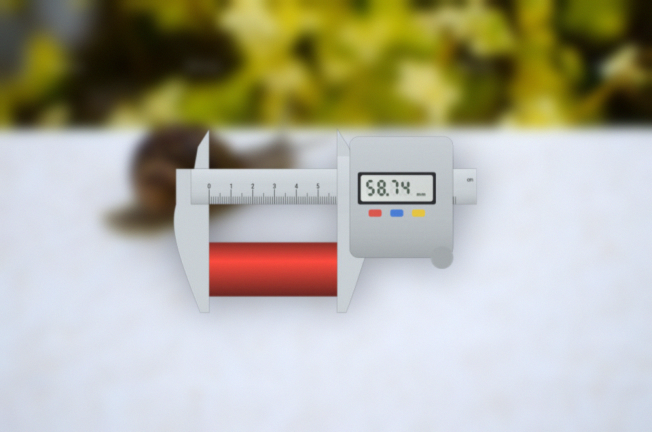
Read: 58.74 mm
